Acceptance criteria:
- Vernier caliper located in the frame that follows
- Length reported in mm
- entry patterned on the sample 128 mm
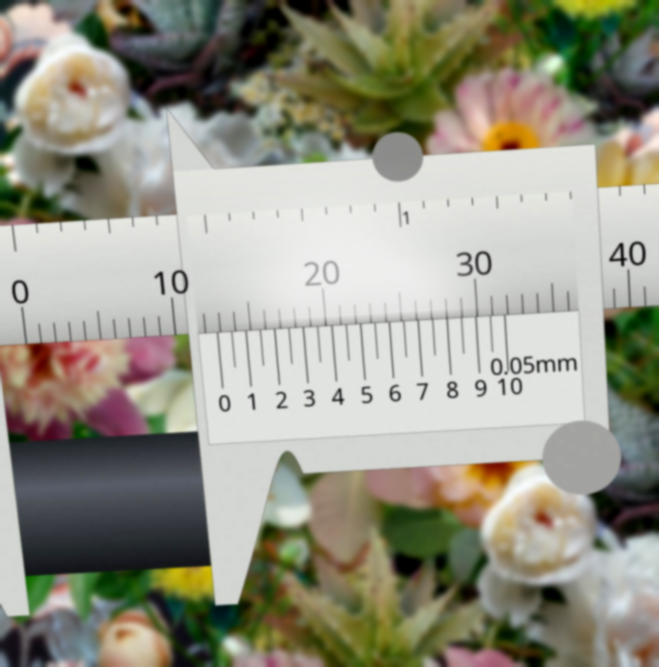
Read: 12.8 mm
